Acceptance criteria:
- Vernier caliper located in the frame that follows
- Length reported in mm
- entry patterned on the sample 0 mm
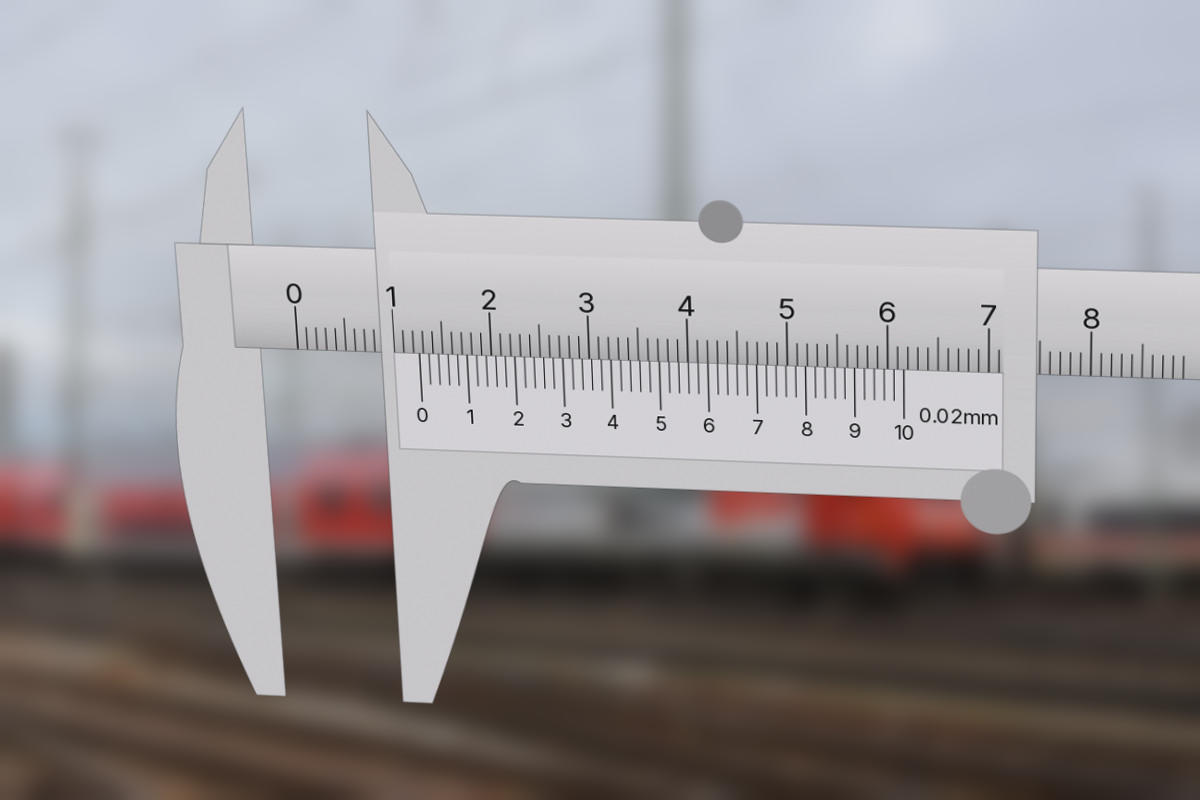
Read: 12.6 mm
